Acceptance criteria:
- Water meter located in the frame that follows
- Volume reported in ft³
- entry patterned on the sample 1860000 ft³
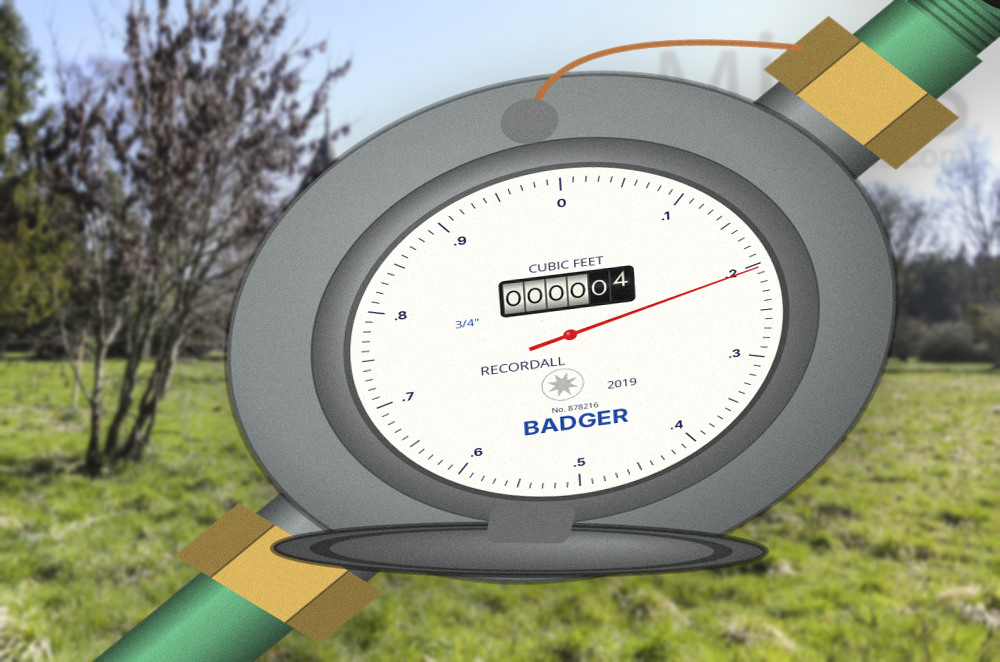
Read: 4.20 ft³
